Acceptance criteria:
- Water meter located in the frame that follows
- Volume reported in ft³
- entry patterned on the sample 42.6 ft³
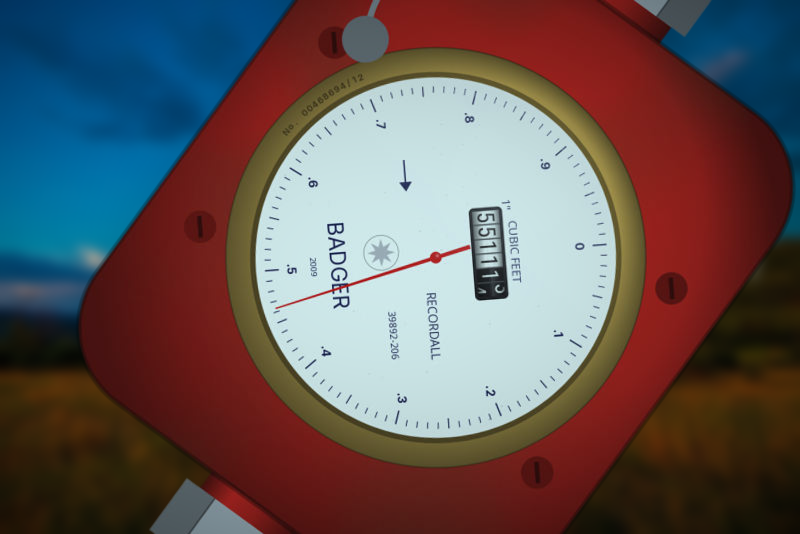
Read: 551113.46 ft³
